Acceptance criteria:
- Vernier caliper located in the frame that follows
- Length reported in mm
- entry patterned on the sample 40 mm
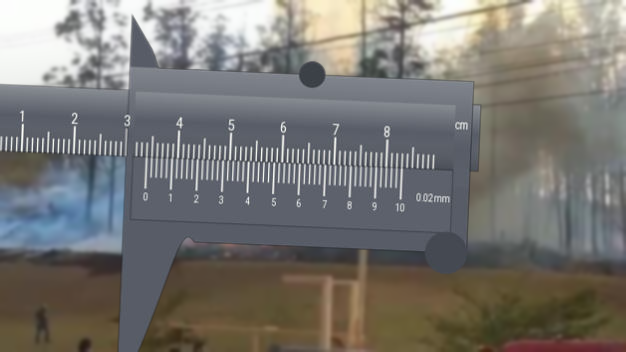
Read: 34.0 mm
